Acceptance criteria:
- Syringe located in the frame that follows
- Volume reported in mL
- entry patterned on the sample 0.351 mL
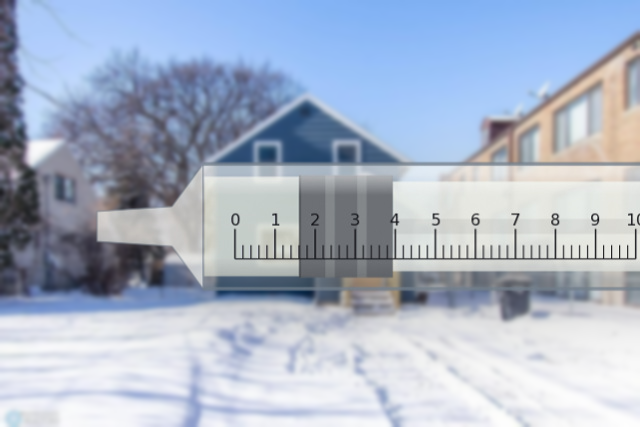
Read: 1.6 mL
